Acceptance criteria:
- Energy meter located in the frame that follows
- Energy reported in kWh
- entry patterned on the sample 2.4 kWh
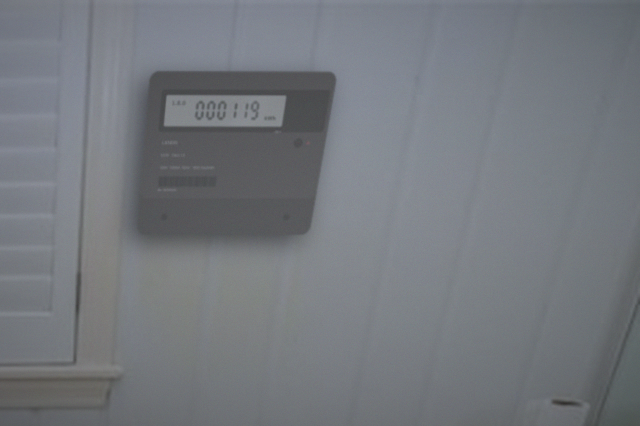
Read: 119 kWh
